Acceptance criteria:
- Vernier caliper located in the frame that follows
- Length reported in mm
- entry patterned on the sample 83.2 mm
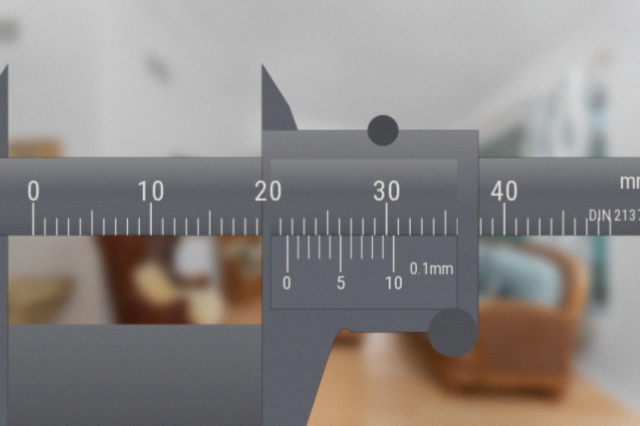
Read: 21.6 mm
